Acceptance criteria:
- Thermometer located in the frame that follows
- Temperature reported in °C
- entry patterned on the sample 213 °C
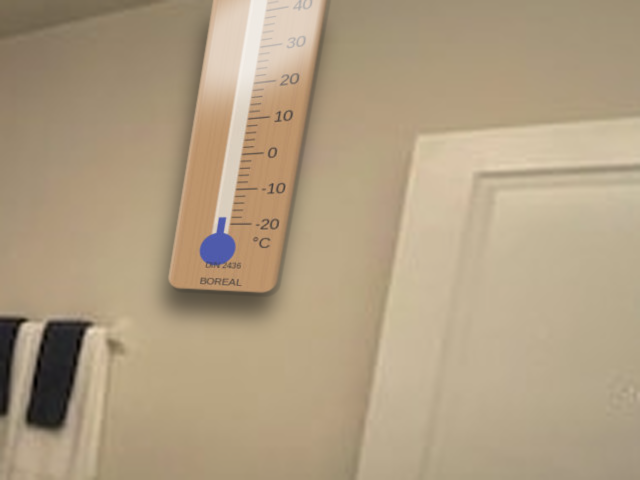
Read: -18 °C
